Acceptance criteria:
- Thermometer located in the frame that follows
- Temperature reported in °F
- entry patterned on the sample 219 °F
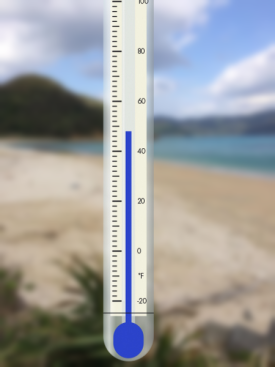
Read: 48 °F
